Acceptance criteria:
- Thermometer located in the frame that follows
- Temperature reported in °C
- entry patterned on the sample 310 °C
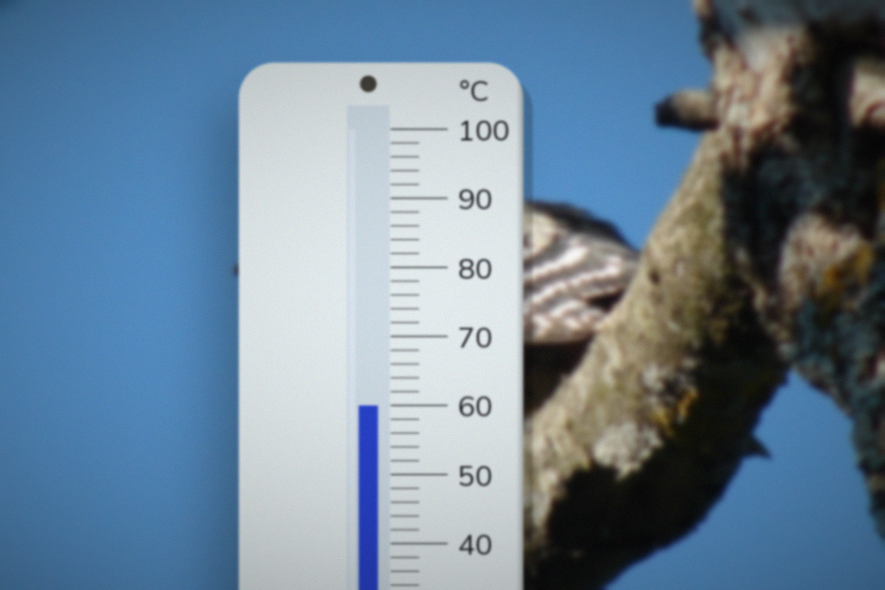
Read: 60 °C
